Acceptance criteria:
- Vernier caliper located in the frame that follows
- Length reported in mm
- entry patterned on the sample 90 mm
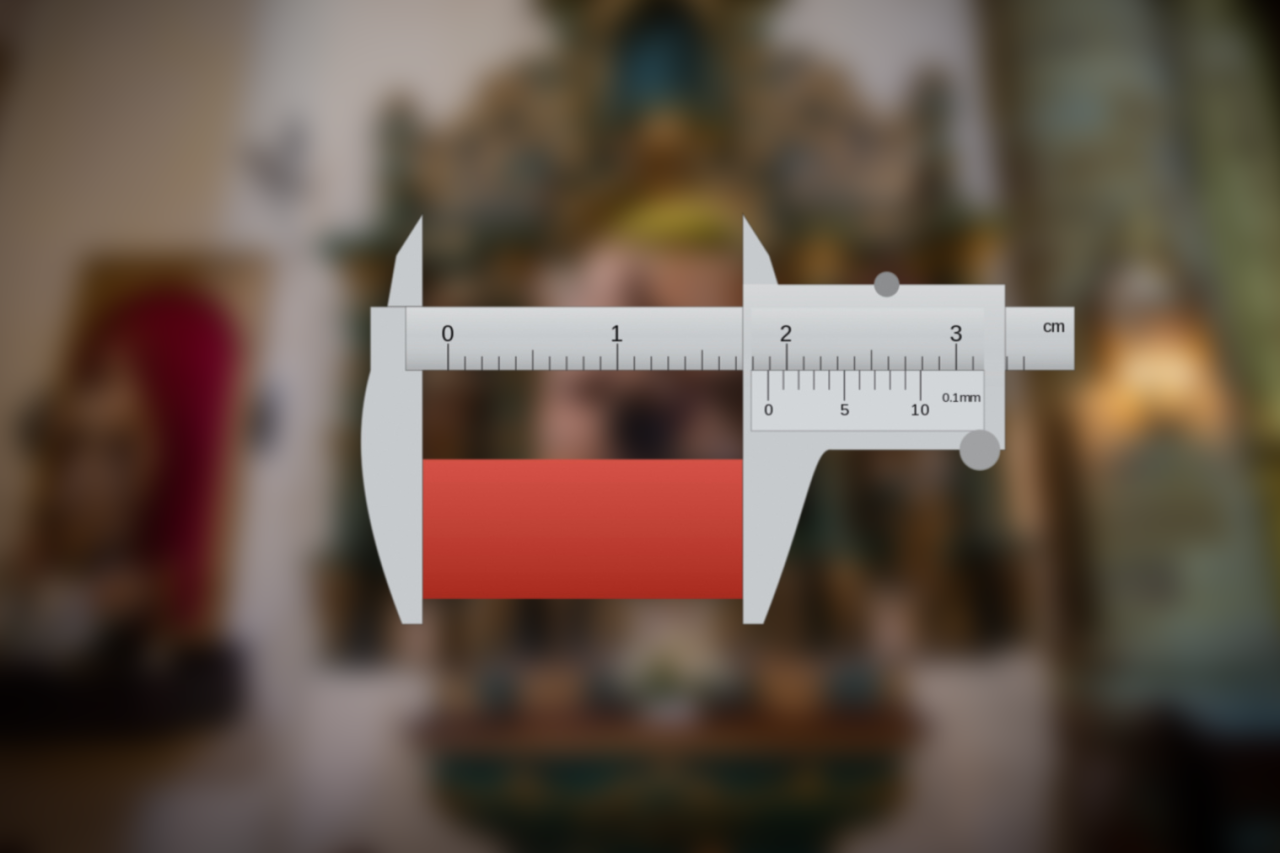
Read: 18.9 mm
